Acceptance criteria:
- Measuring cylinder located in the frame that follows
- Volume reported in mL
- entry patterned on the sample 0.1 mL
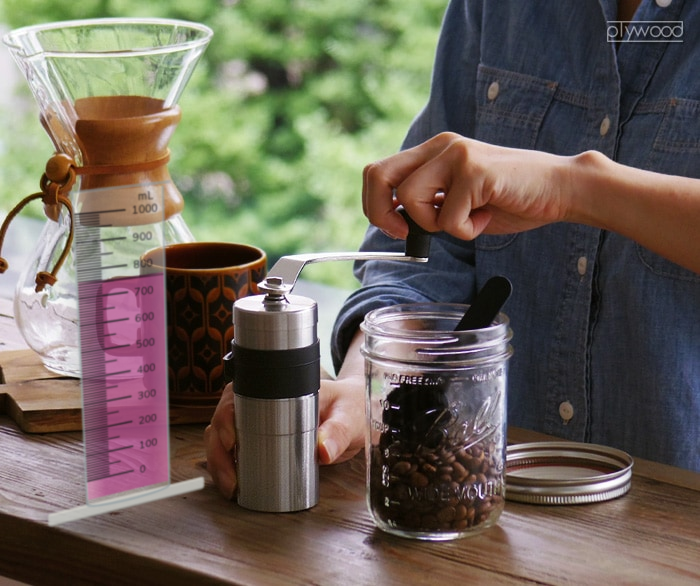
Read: 750 mL
